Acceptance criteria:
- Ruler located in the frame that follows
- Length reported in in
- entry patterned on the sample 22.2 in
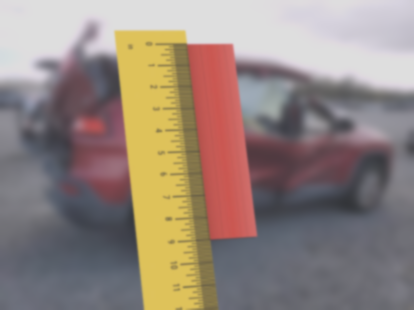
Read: 9 in
